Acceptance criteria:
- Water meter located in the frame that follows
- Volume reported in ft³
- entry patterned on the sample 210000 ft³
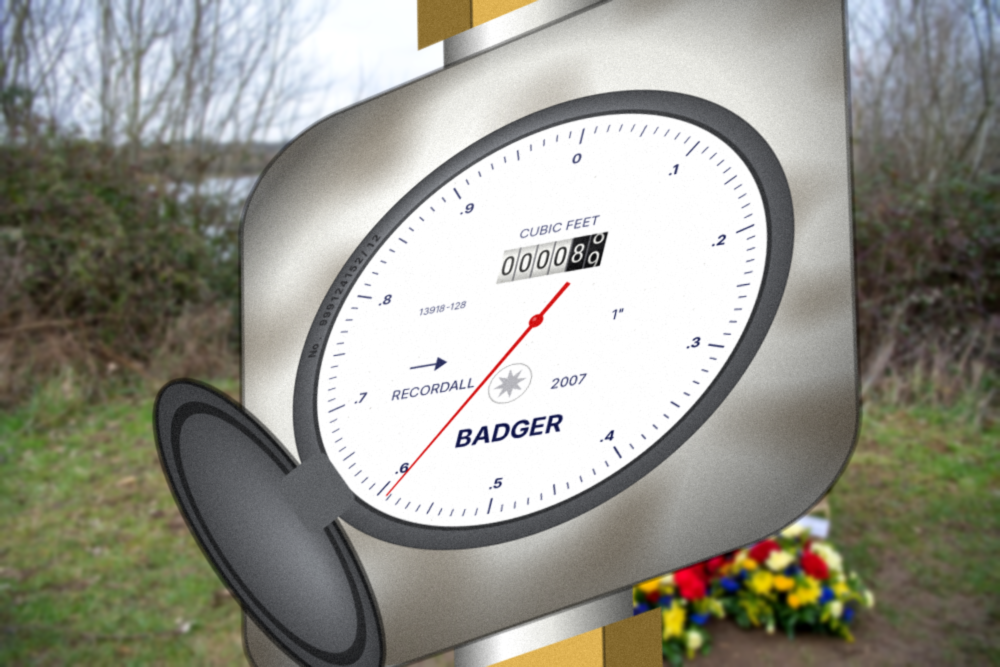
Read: 88.59 ft³
